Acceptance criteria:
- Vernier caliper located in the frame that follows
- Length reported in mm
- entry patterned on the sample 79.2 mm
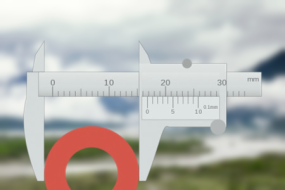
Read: 16.8 mm
